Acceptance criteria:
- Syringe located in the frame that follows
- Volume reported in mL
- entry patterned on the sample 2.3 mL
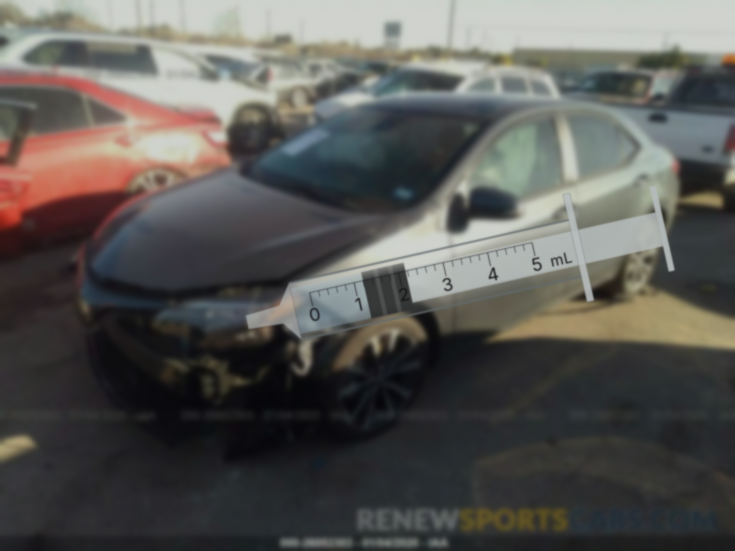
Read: 1.2 mL
